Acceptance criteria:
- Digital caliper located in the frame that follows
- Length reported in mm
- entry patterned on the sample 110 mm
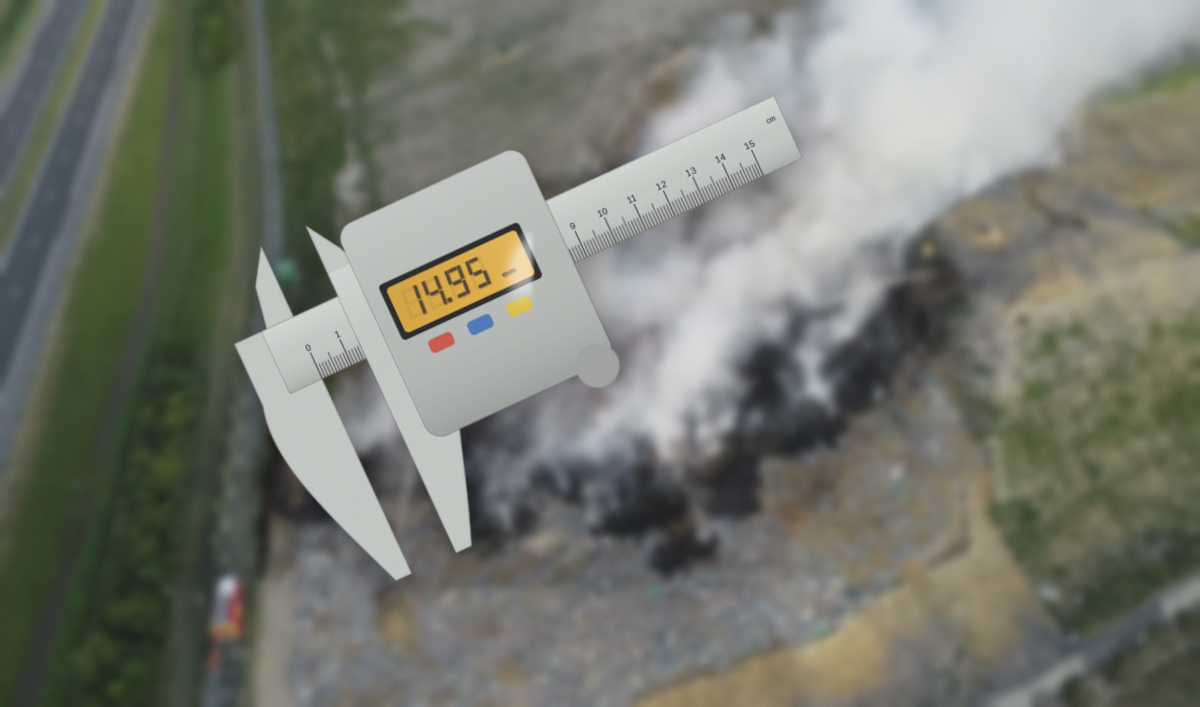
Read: 14.95 mm
